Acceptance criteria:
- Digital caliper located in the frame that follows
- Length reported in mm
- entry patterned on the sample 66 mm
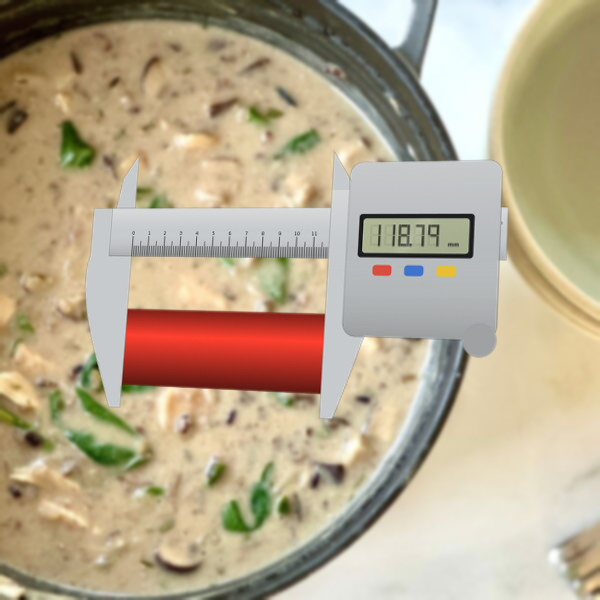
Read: 118.79 mm
